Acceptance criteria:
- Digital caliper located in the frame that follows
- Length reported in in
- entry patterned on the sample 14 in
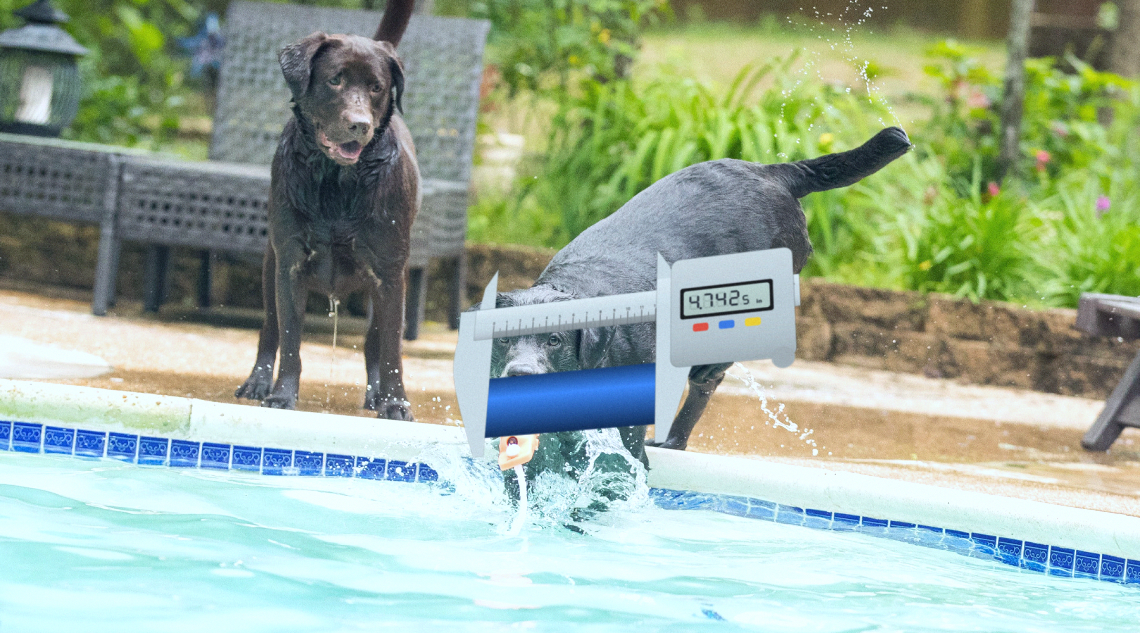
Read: 4.7425 in
